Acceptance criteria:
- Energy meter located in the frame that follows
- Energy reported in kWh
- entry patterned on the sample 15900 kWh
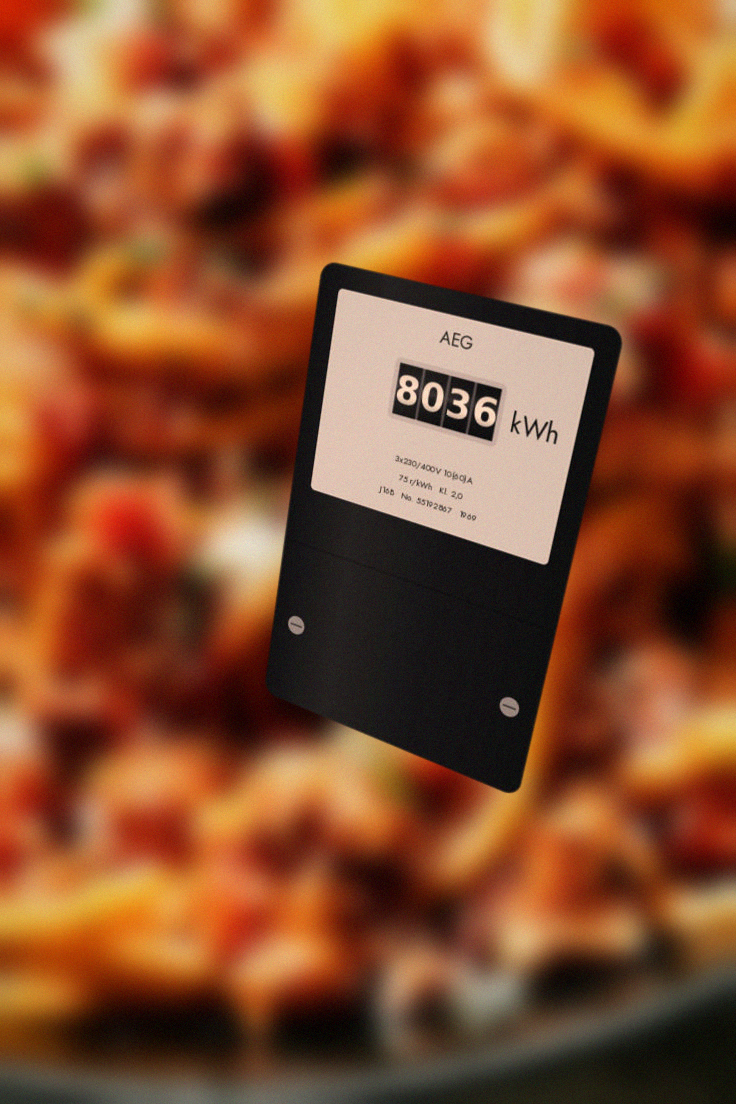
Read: 8036 kWh
